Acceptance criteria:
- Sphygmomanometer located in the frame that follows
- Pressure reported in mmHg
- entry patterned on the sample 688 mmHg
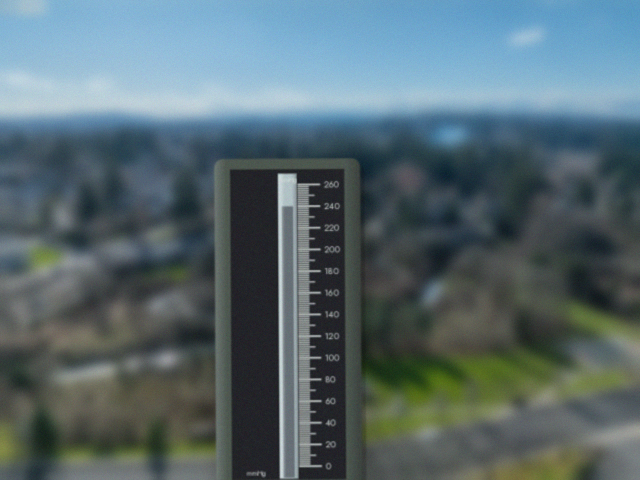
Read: 240 mmHg
